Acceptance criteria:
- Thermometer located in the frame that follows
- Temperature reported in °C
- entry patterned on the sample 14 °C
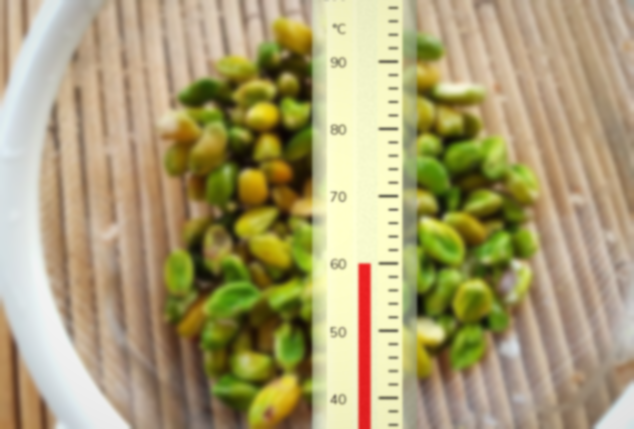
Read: 60 °C
